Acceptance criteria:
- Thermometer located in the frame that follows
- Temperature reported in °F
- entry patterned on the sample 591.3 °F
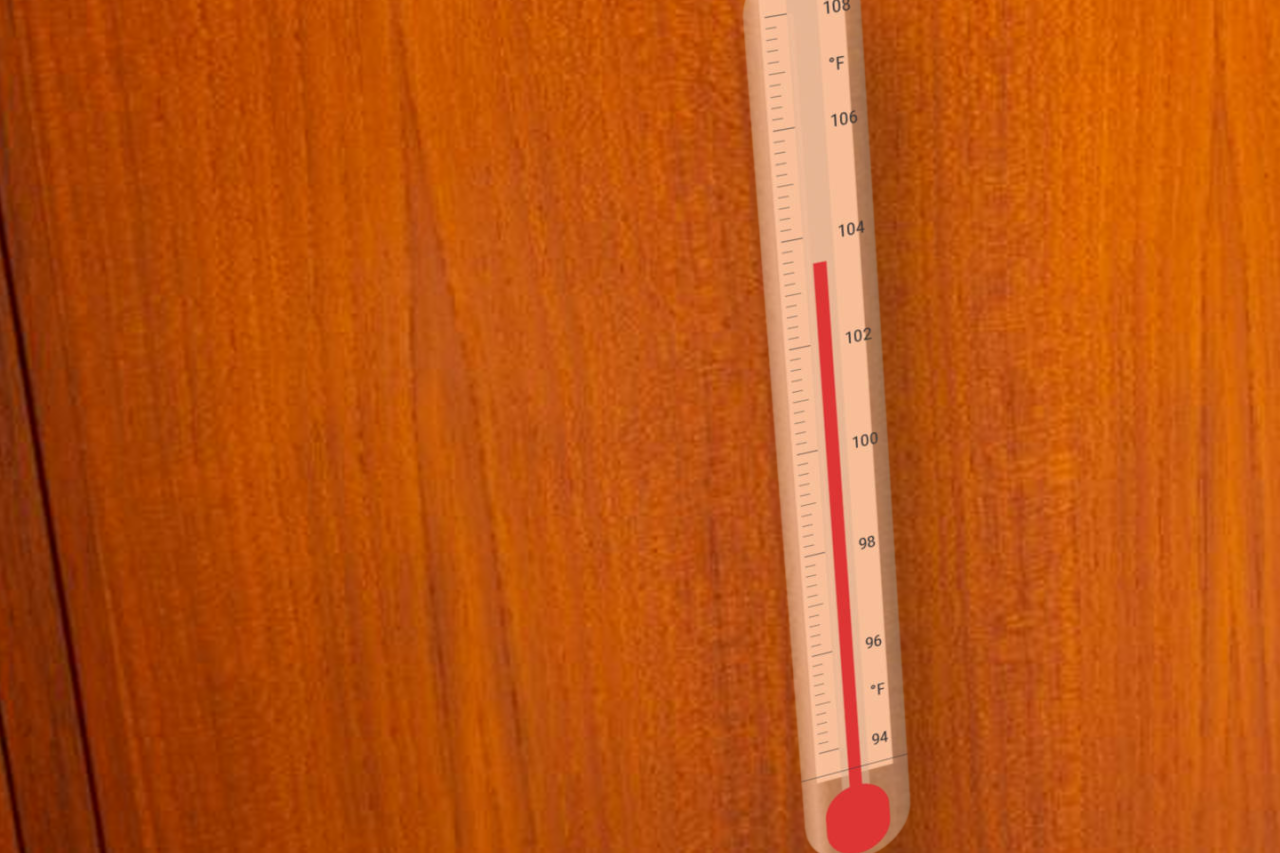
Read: 103.5 °F
